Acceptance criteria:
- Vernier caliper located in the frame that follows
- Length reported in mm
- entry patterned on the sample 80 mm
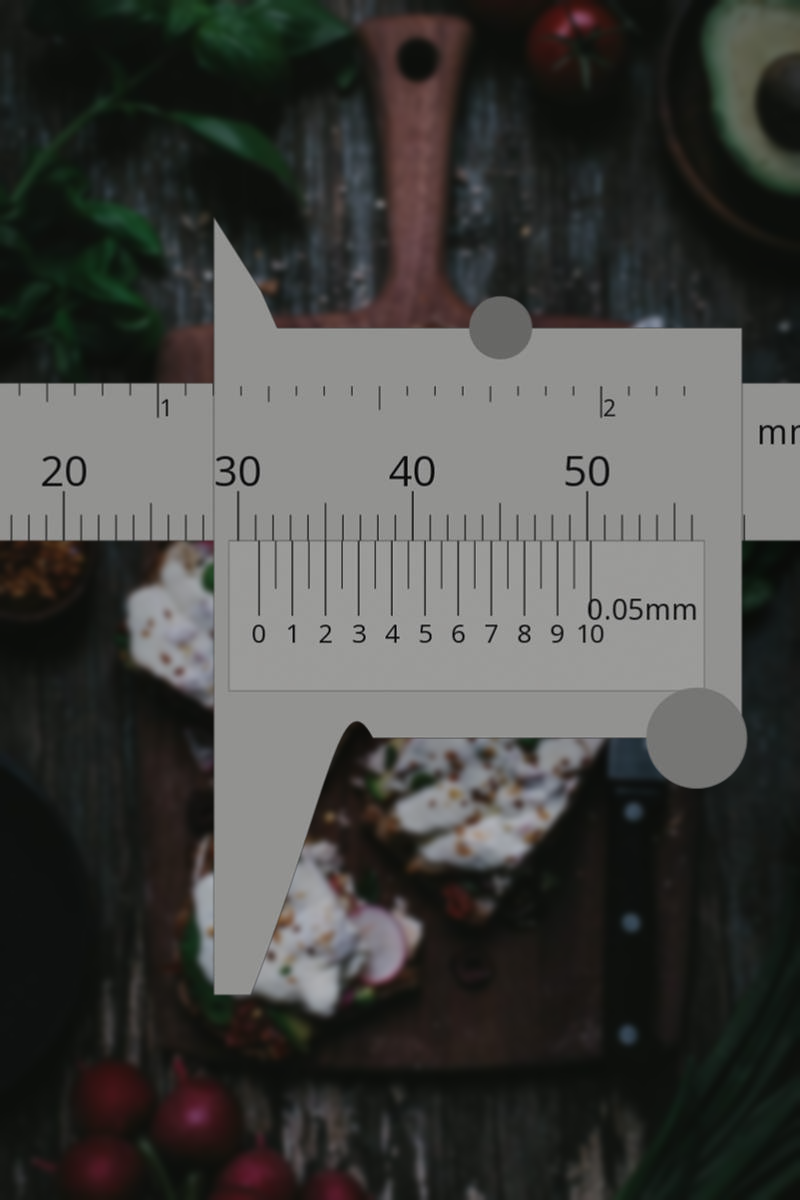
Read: 31.2 mm
